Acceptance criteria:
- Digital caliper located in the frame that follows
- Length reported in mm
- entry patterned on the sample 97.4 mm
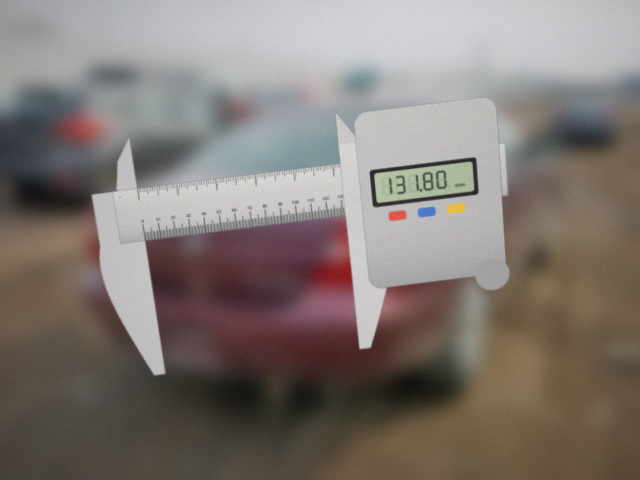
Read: 131.80 mm
